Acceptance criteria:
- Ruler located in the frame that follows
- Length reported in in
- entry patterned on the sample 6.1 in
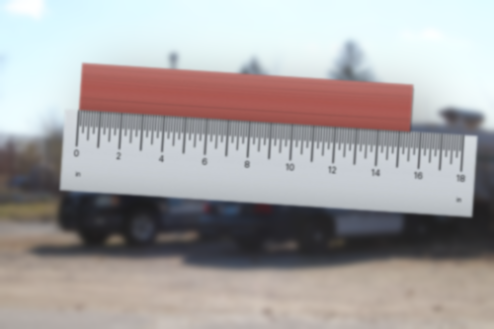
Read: 15.5 in
